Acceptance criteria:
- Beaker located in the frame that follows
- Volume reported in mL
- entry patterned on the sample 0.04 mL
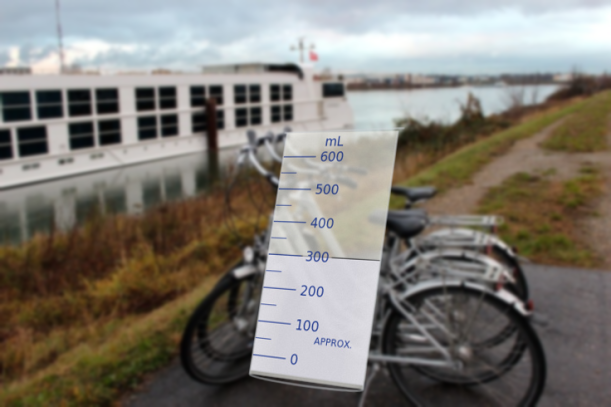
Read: 300 mL
